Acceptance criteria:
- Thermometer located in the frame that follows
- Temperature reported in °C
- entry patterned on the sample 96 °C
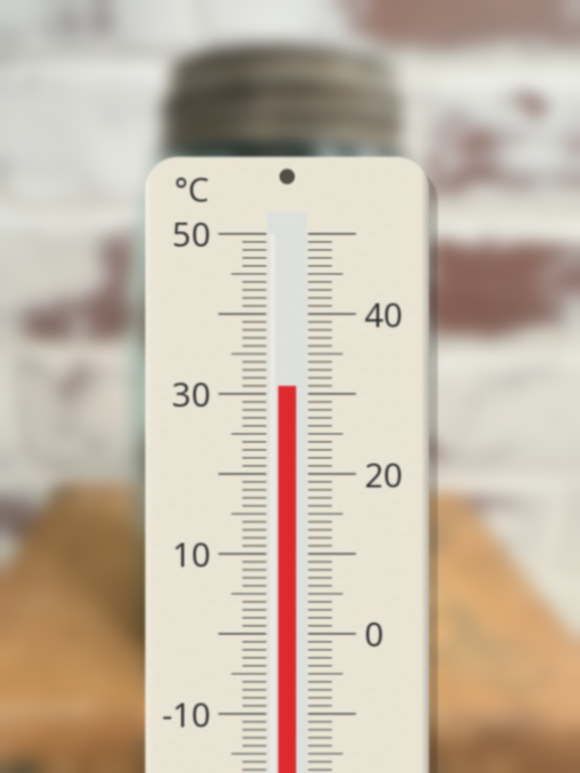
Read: 31 °C
